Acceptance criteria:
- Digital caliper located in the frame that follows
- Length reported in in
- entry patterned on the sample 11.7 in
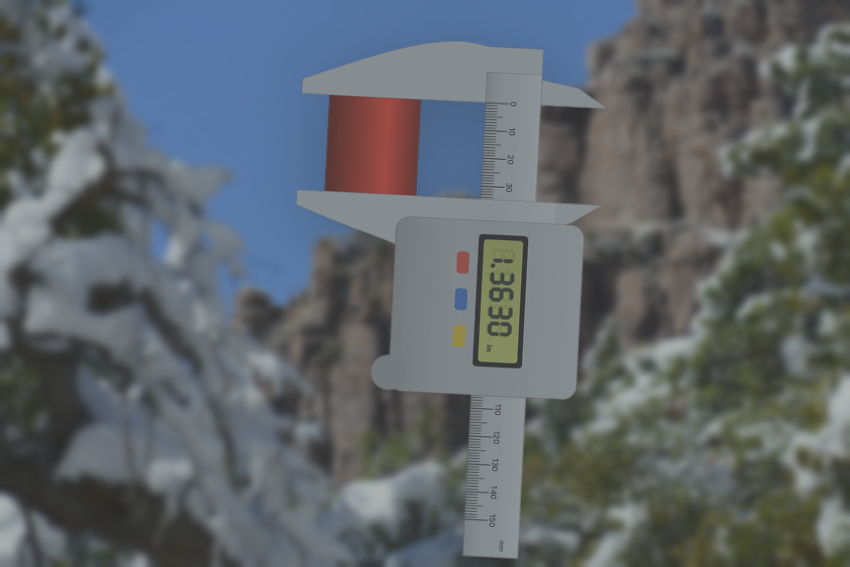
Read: 1.3630 in
